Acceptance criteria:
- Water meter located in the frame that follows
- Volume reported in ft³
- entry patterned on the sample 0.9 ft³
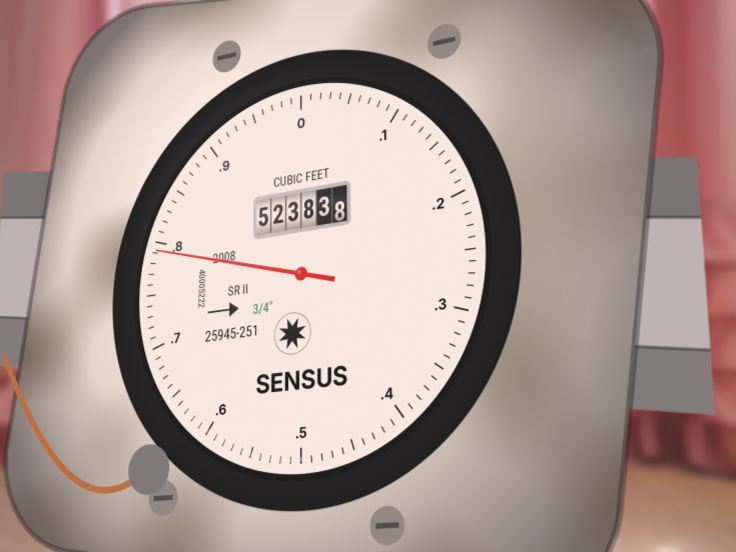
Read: 523837.79 ft³
